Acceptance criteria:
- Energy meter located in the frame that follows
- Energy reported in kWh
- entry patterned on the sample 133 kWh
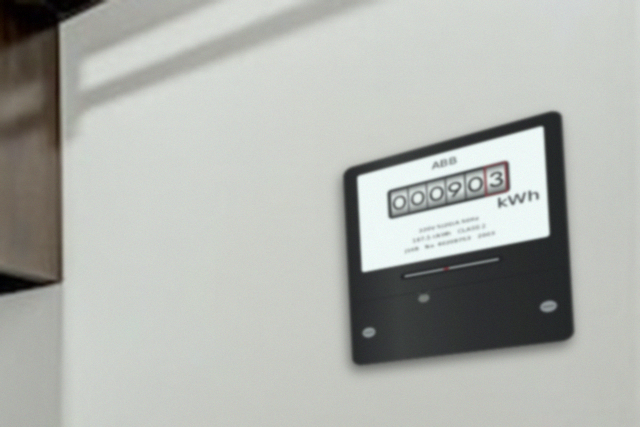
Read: 90.3 kWh
